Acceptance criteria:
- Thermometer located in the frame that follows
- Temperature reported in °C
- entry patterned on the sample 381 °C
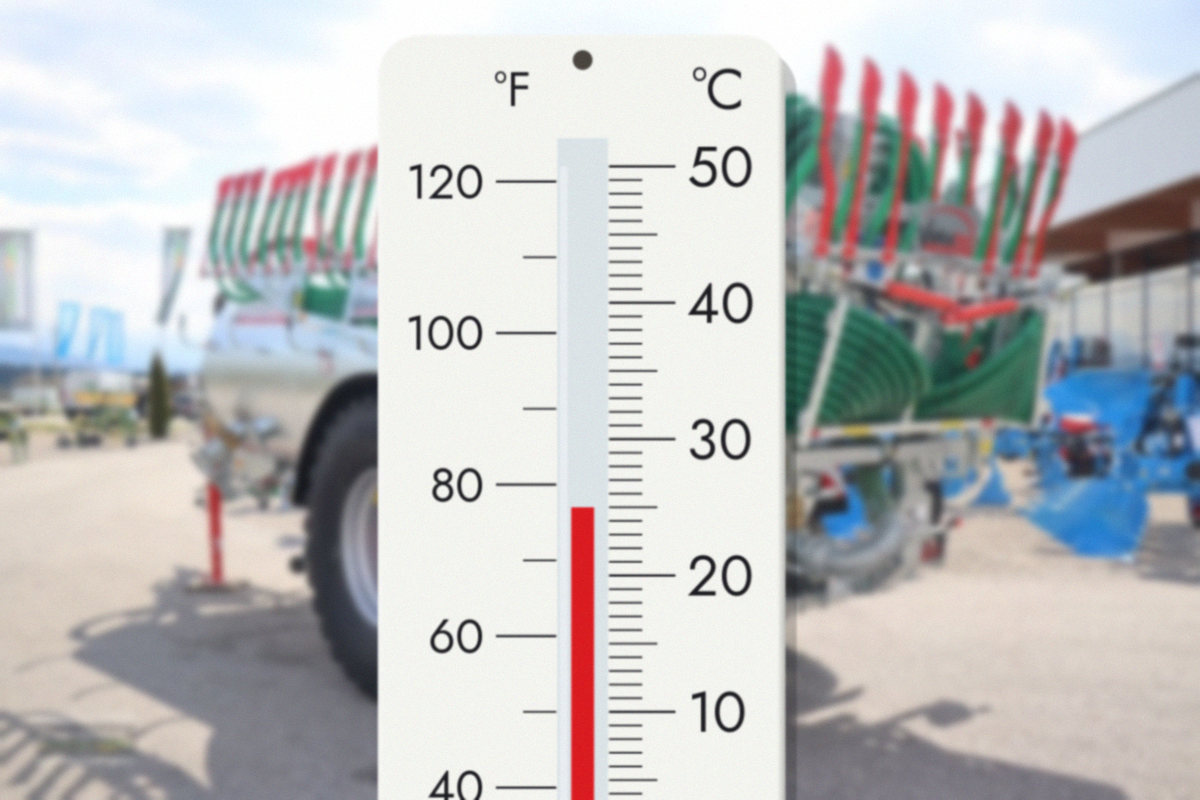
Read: 25 °C
